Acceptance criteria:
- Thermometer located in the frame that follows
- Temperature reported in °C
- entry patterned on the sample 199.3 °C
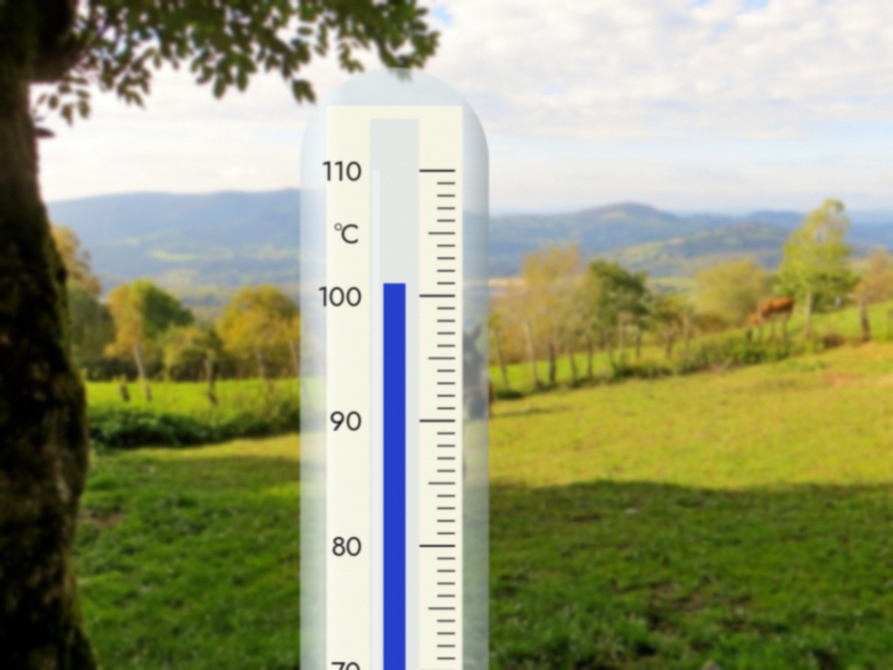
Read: 101 °C
